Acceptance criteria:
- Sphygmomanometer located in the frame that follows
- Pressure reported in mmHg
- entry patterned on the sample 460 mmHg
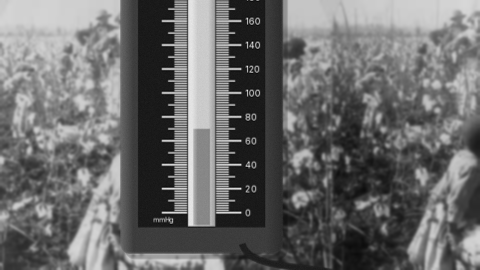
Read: 70 mmHg
